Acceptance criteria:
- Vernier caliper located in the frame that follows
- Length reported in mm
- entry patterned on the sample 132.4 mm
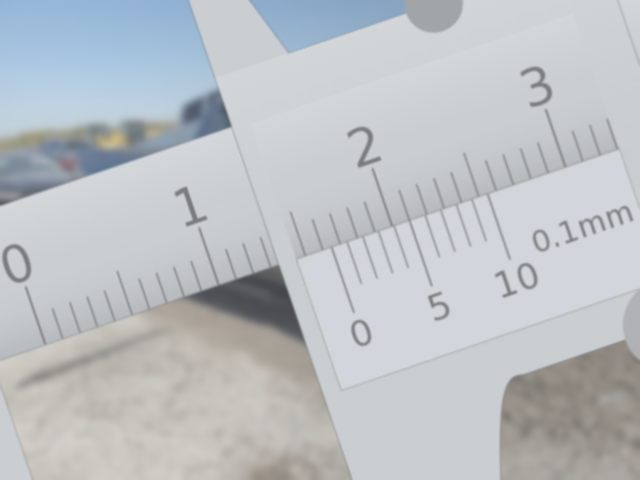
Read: 16.5 mm
